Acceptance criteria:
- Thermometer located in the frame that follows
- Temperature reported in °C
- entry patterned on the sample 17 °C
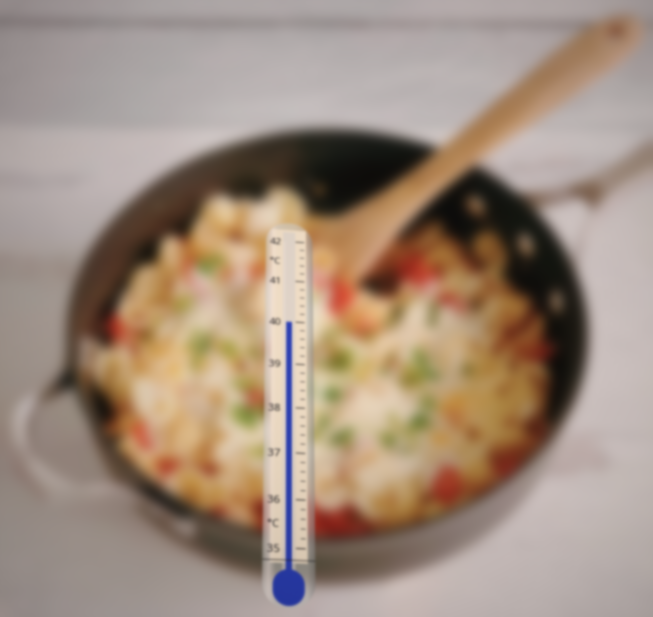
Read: 40 °C
